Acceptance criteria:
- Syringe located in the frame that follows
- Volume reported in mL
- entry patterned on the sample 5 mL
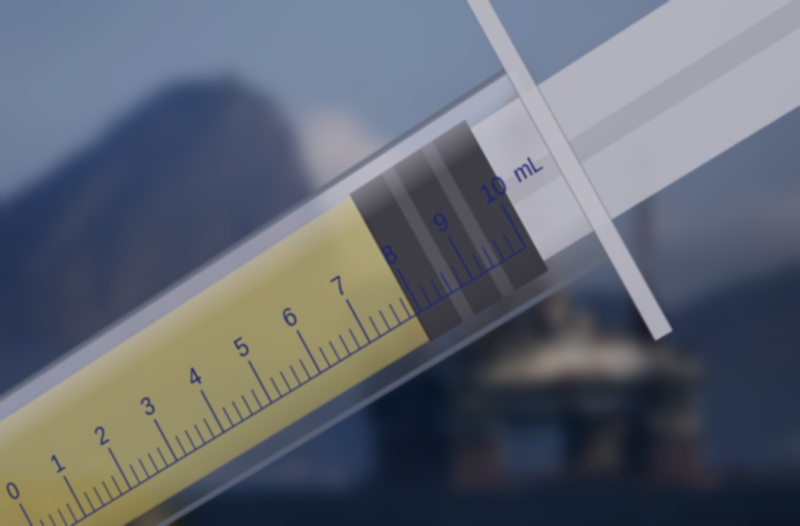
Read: 7.9 mL
